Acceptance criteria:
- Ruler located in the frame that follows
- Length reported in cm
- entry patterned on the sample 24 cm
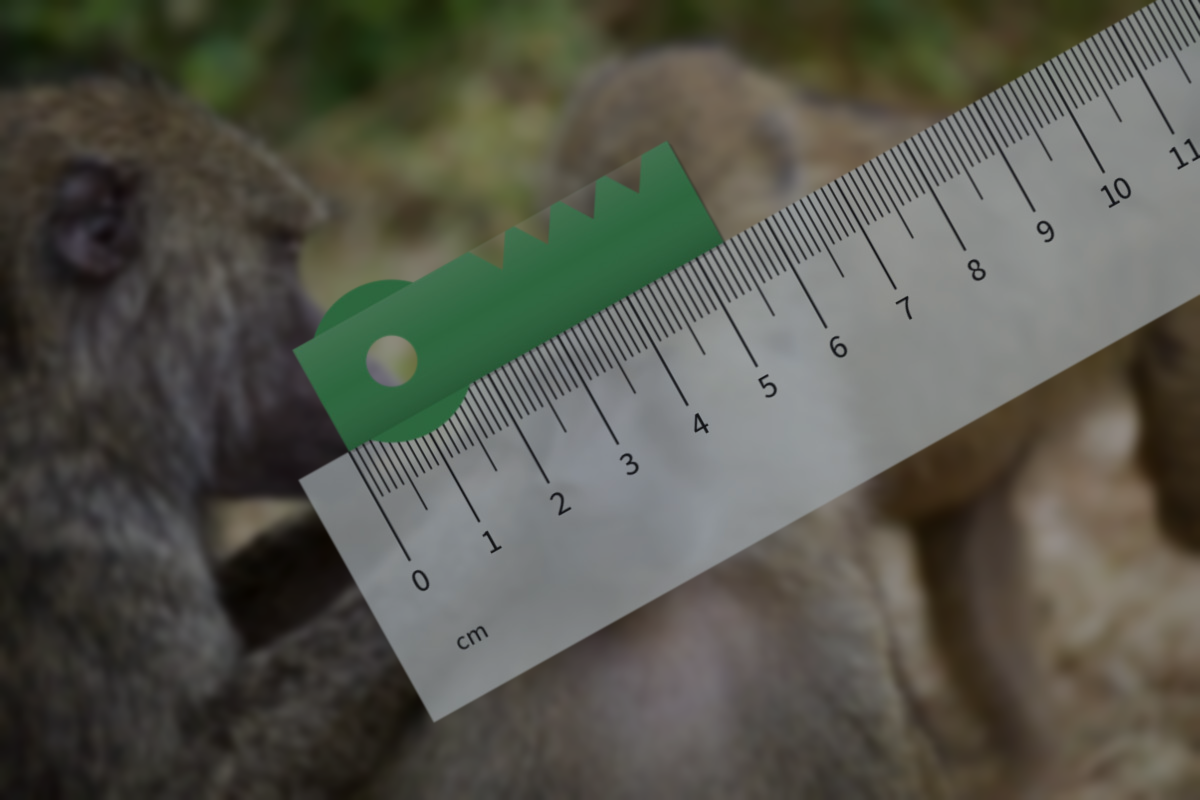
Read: 5.4 cm
